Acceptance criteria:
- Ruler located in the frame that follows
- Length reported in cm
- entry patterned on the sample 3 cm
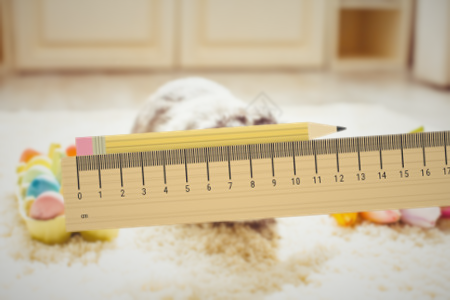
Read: 12.5 cm
